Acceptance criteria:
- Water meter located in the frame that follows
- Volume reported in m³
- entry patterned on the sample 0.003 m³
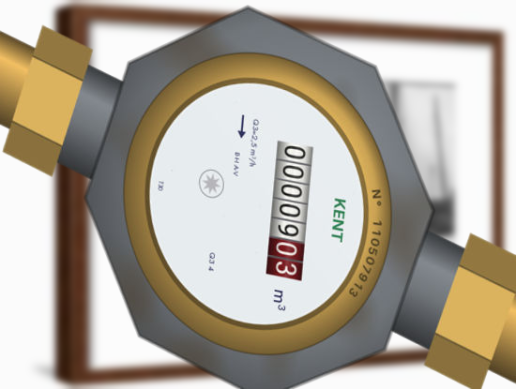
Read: 9.03 m³
